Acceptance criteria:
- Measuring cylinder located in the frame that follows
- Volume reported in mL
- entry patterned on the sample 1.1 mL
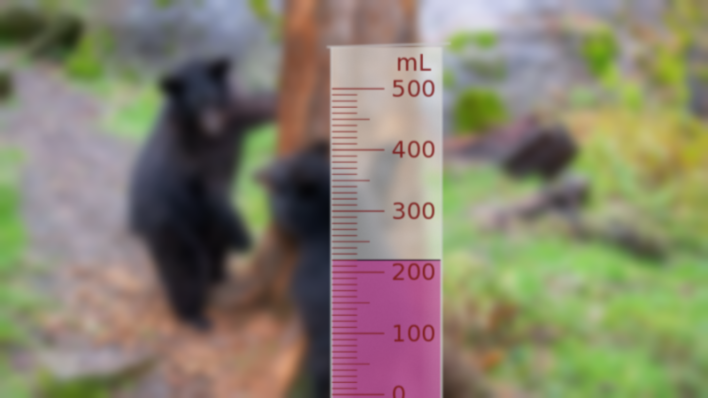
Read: 220 mL
